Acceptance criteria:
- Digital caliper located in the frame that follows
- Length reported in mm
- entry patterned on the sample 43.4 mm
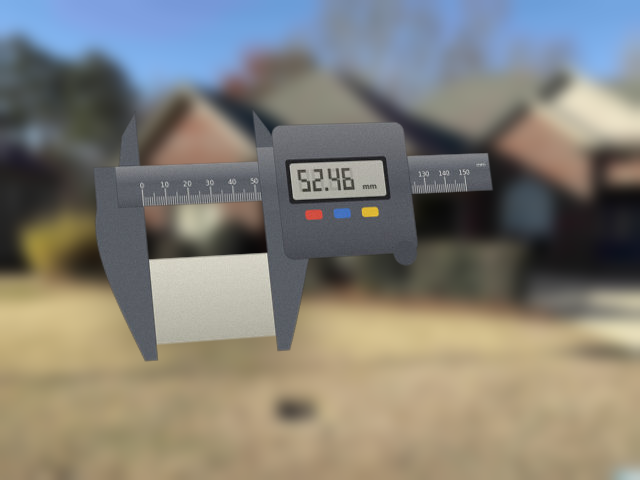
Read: 52.46 mm
